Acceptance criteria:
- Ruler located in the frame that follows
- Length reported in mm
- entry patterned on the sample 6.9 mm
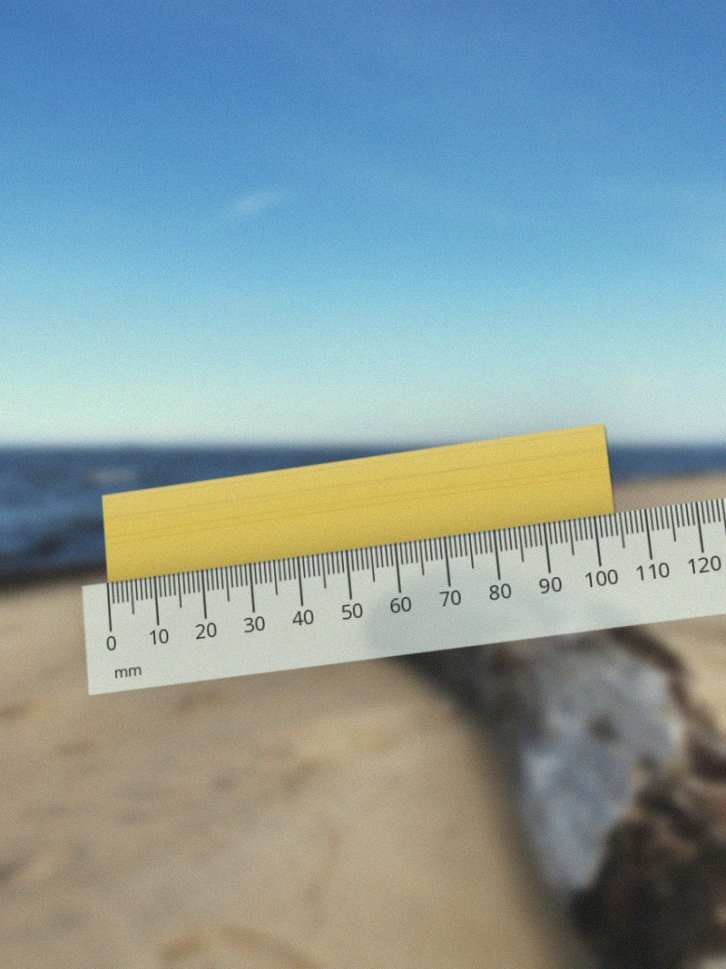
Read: 104 mm
